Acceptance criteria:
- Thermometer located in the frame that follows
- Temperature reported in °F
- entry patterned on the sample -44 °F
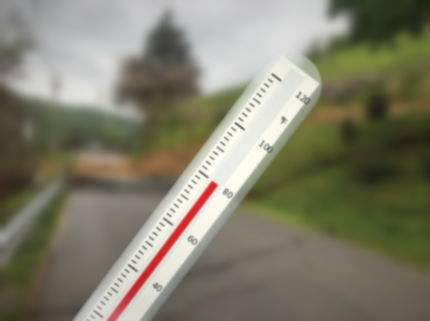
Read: 80 °F
